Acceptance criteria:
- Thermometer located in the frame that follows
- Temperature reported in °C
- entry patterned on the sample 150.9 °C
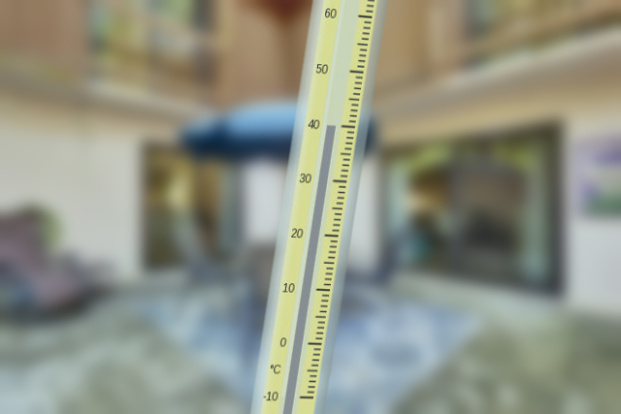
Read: 40 °C
